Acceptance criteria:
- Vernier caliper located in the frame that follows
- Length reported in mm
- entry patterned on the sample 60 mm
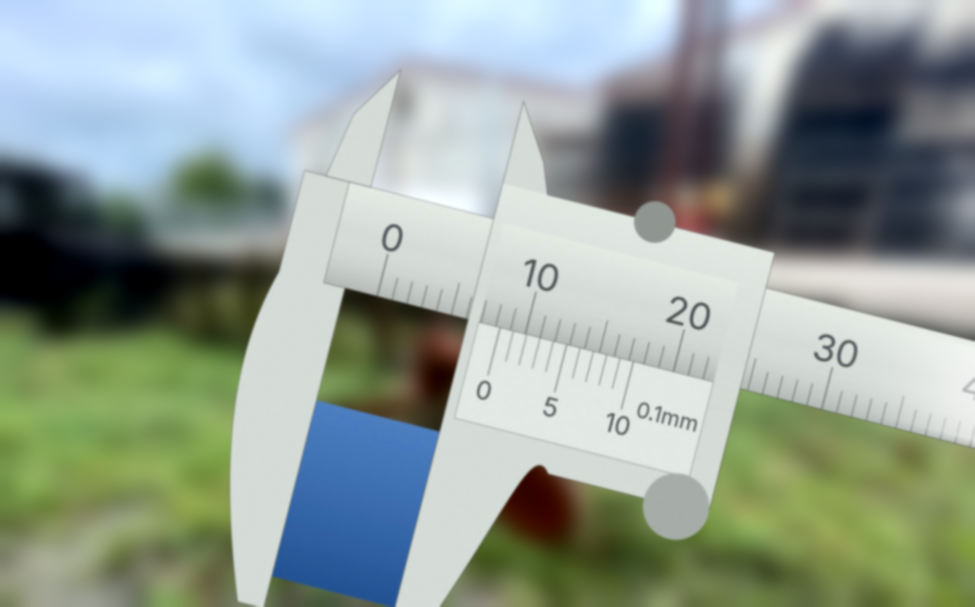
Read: 8.3 mm
